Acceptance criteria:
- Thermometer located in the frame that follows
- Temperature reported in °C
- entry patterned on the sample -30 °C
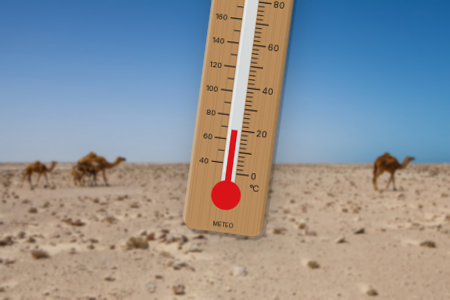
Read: 20 °C
